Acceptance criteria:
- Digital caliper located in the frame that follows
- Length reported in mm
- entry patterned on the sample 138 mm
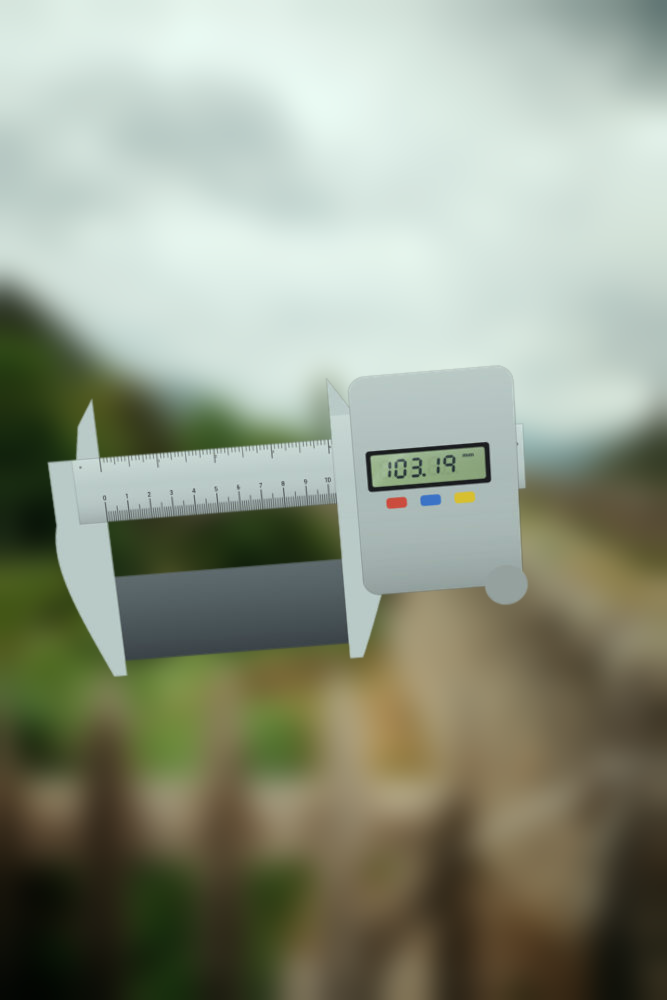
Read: 103.19 mm
